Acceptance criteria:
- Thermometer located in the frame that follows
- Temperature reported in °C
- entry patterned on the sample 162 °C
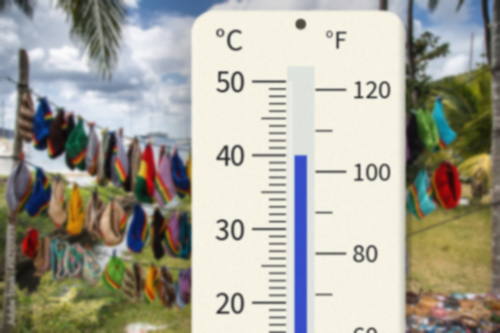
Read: 40 °C
